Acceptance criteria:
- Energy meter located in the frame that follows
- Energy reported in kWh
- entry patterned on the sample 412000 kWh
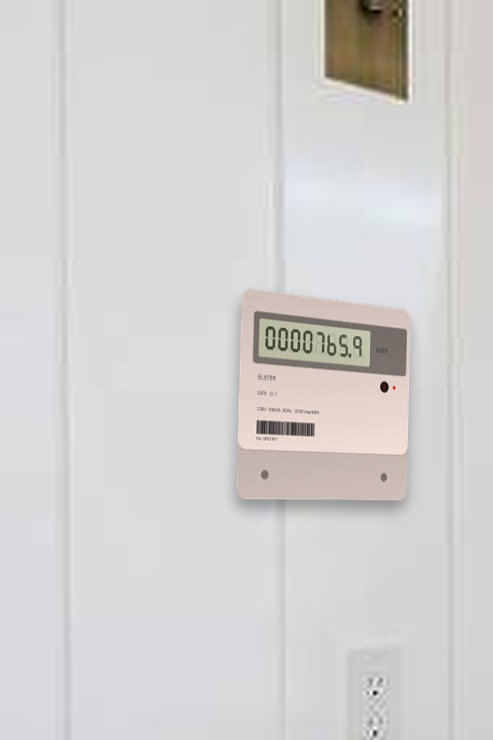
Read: 765.9 kWh
